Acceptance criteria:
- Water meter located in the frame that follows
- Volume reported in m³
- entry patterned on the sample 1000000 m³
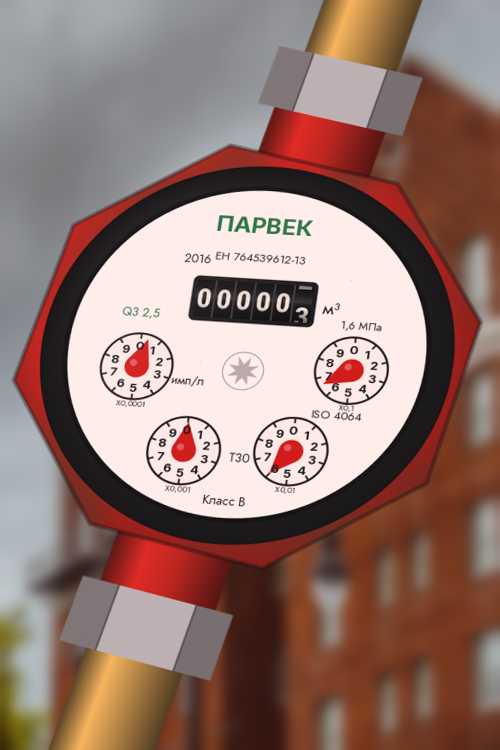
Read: 2.6600 m³
